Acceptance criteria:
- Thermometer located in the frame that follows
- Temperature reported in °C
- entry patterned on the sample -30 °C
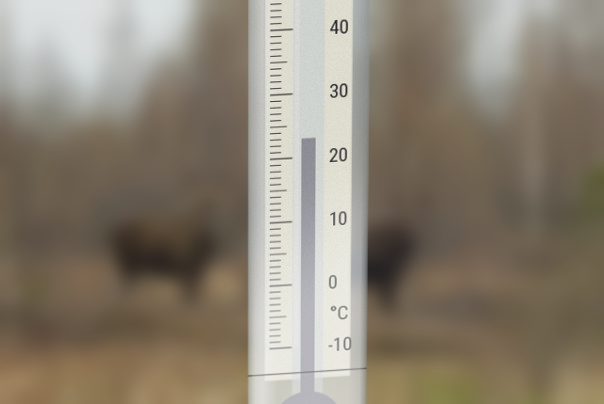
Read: 23 °C
